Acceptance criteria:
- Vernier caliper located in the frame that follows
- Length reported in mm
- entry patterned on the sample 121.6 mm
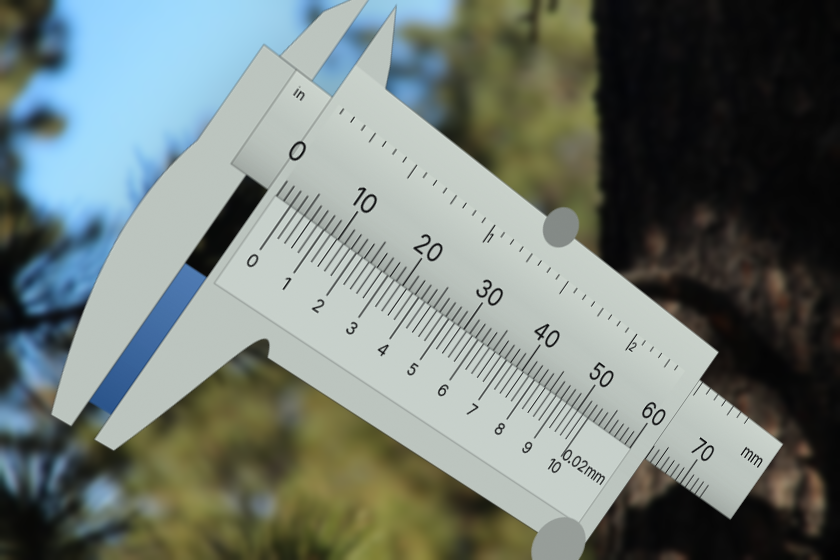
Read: 3.0 mm
